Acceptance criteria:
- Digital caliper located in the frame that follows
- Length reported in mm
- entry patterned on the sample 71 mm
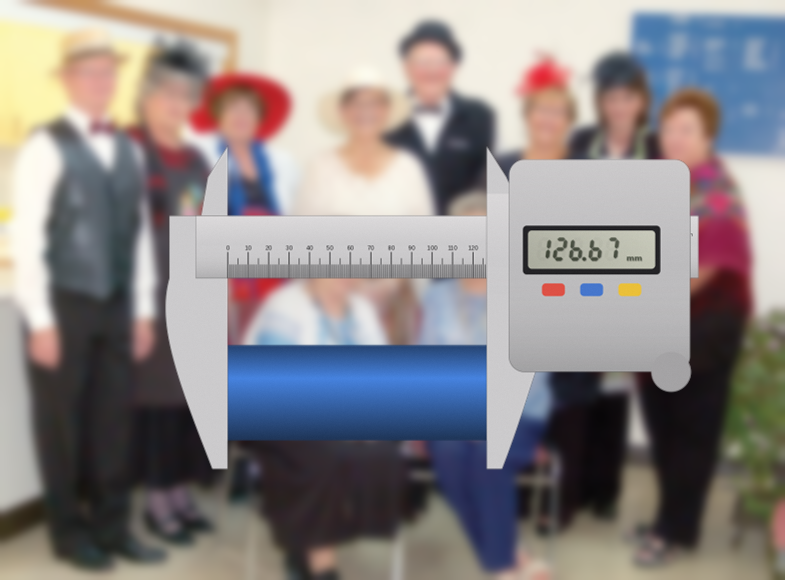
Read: 126.67 mm
